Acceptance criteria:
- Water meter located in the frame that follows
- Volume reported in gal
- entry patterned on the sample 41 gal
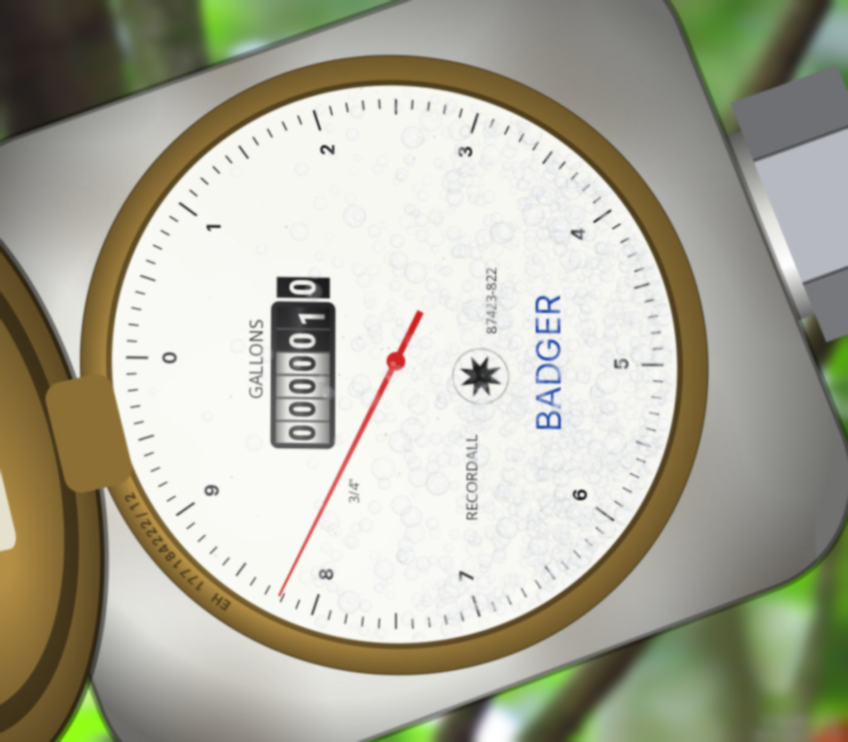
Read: 8.2 gal
